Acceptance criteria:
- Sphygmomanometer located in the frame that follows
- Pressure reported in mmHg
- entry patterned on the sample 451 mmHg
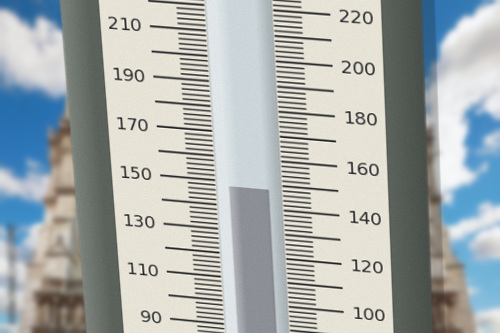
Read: 148 mmHg
